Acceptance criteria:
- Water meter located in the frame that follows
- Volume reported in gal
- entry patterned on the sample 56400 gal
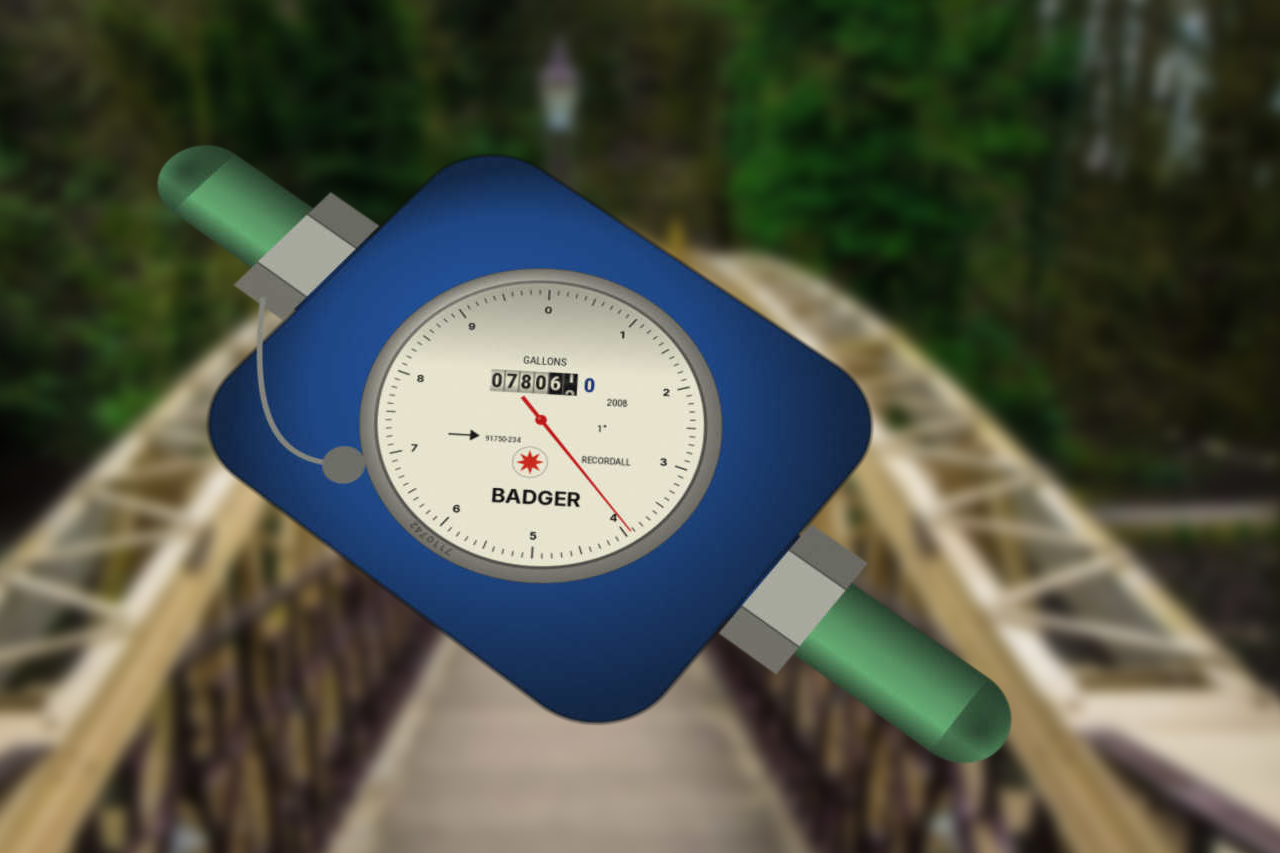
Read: 780613.9 gal
